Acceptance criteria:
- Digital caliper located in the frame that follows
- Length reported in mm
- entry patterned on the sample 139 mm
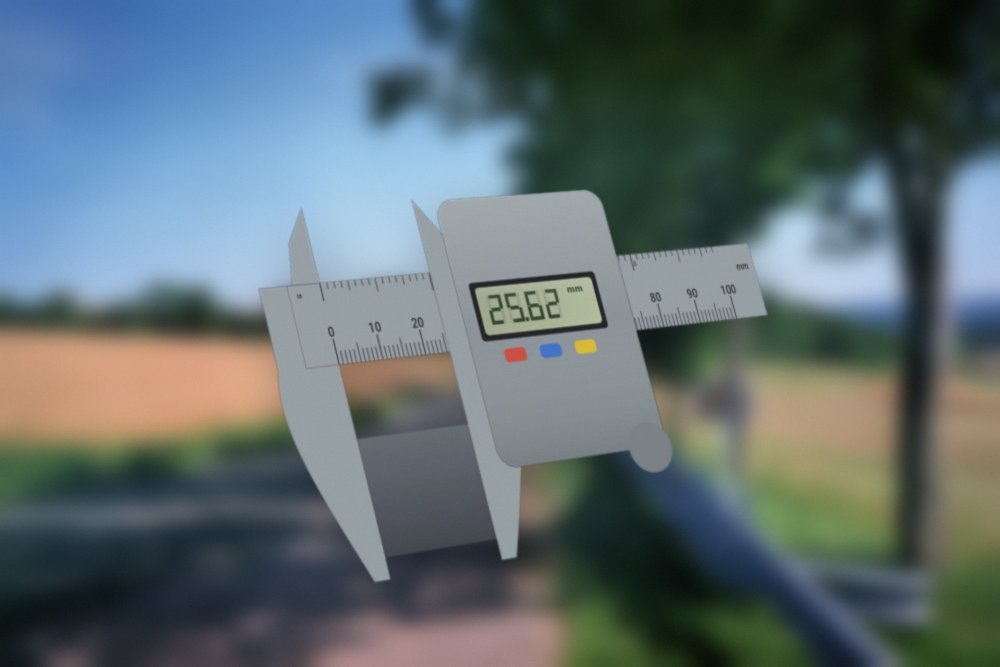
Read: 25.62 mm
